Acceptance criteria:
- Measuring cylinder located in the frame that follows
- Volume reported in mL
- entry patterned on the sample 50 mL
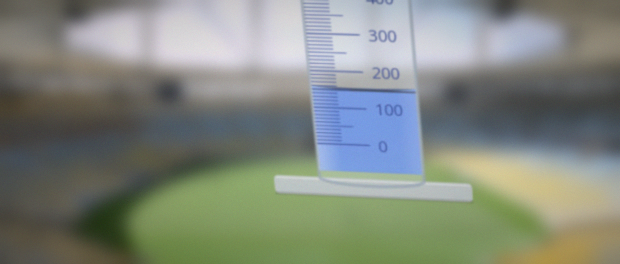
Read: 150 mL
